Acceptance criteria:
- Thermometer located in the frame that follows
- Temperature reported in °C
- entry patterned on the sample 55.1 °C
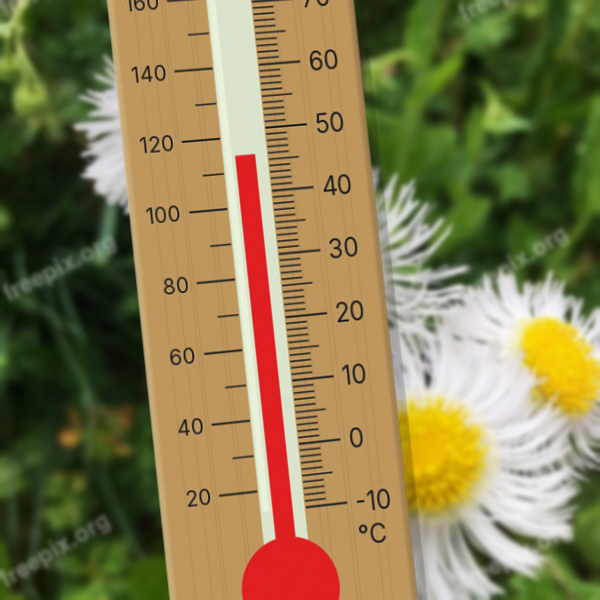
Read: 46 °C
